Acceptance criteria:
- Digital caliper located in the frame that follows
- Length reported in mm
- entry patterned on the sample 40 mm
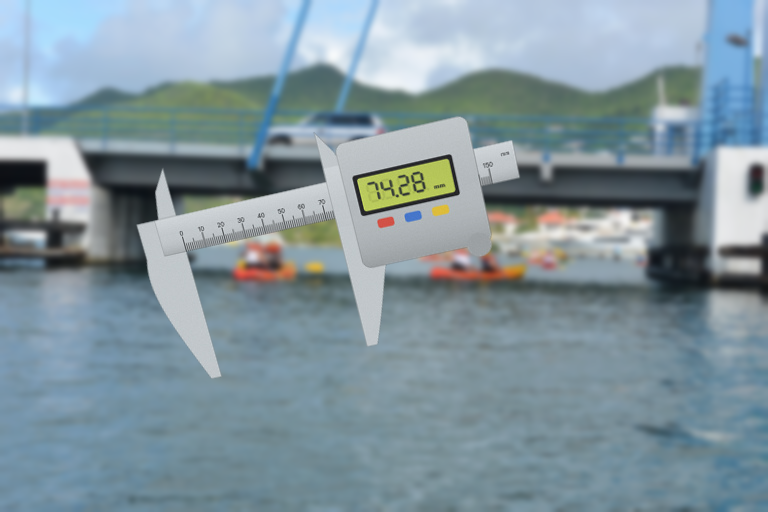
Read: 74.28 mm
